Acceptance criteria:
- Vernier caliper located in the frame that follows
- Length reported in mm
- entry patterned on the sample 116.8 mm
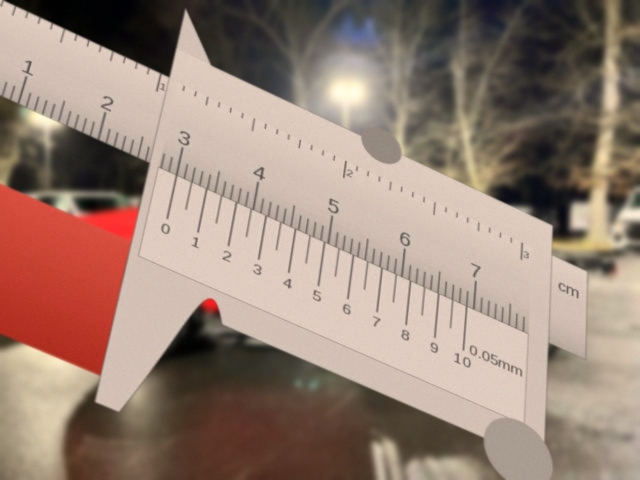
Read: 30.0 mm
